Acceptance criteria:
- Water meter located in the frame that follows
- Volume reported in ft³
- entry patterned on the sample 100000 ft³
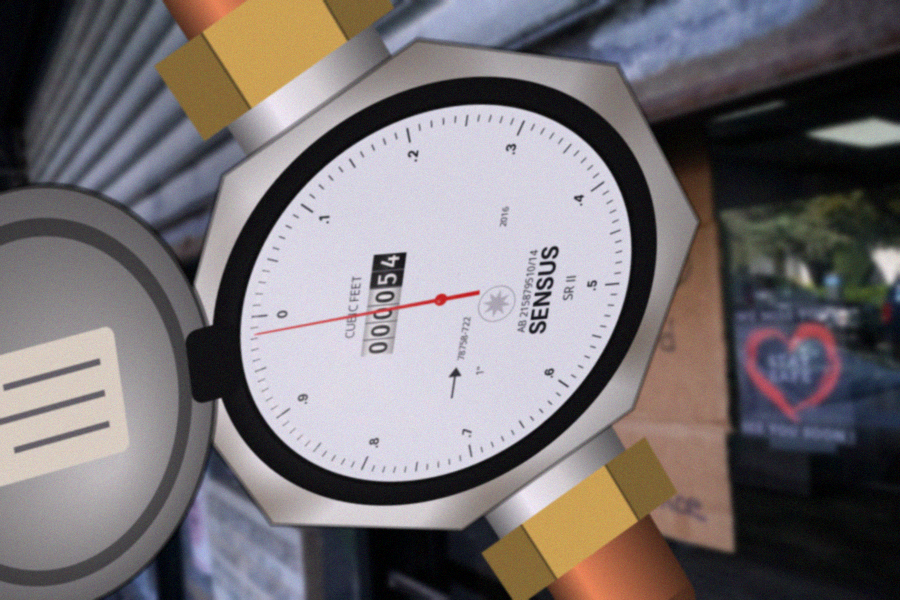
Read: 53.98 ft³
